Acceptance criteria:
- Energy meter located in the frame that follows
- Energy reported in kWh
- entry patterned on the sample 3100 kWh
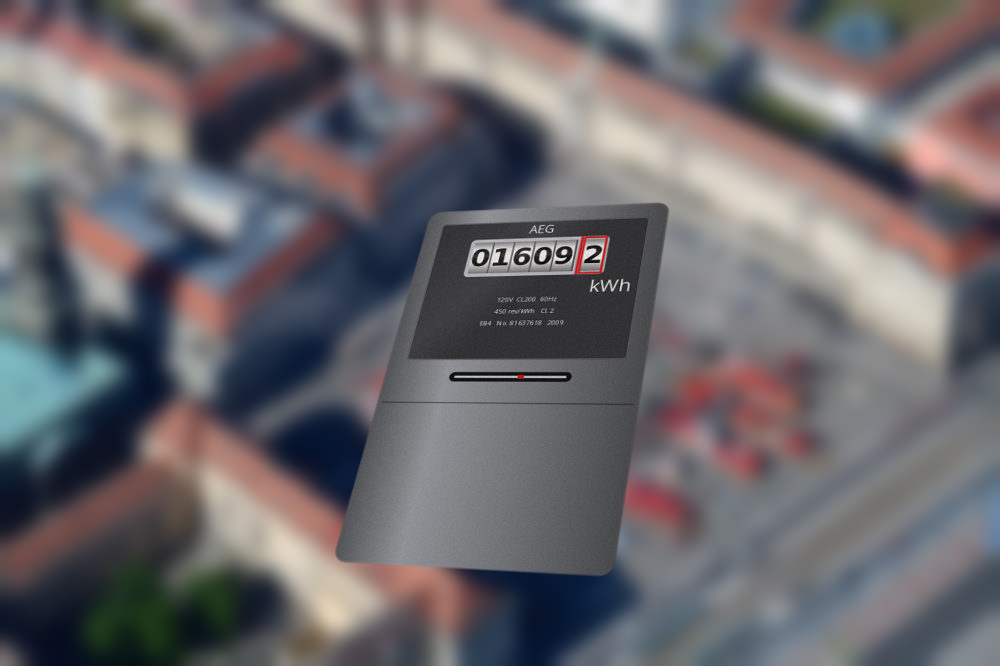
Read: 1609.2 kWh
